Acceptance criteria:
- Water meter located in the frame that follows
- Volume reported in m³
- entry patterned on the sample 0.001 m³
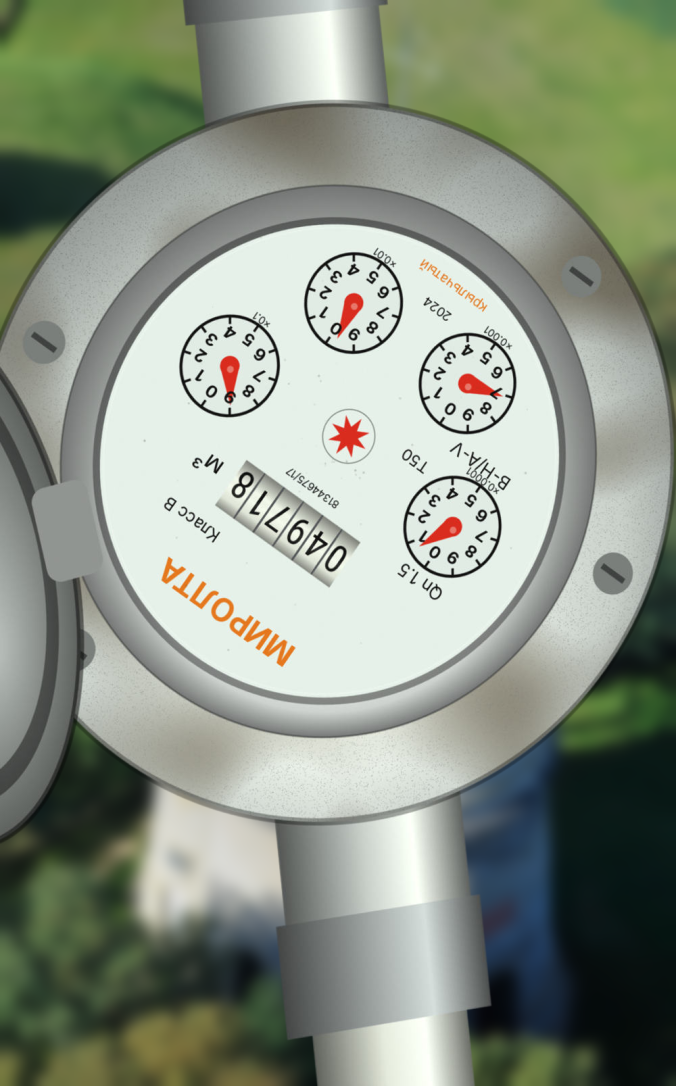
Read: 49717.8970 m³
